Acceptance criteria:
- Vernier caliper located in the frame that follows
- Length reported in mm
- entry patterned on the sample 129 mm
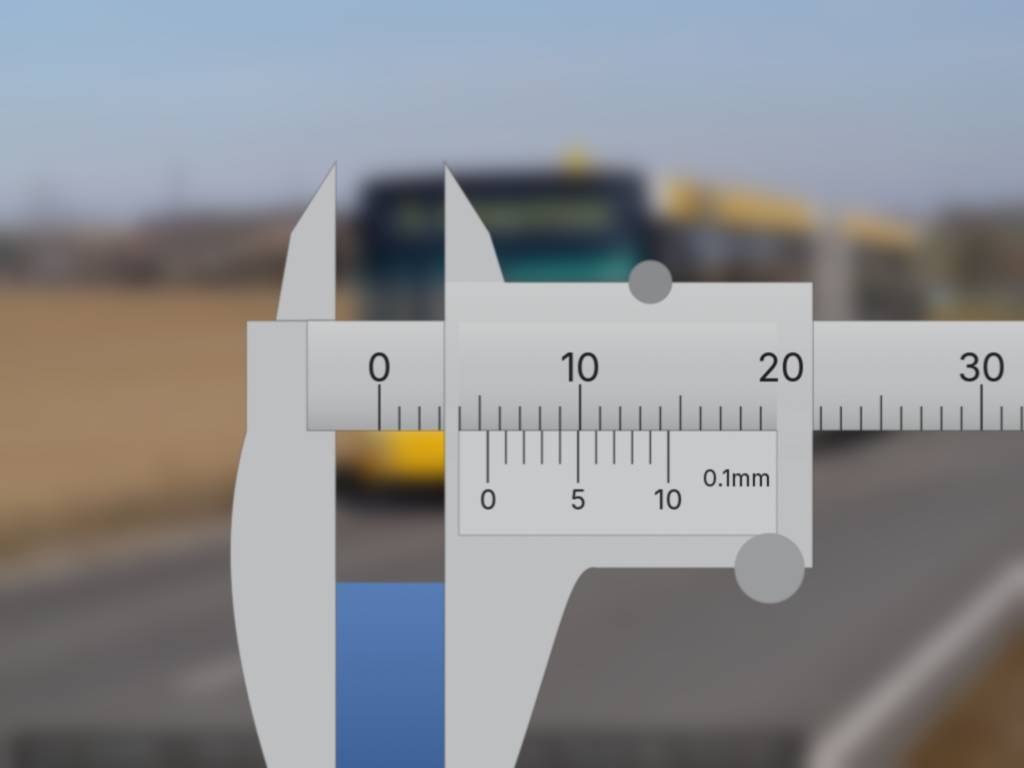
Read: 5.4 mm
